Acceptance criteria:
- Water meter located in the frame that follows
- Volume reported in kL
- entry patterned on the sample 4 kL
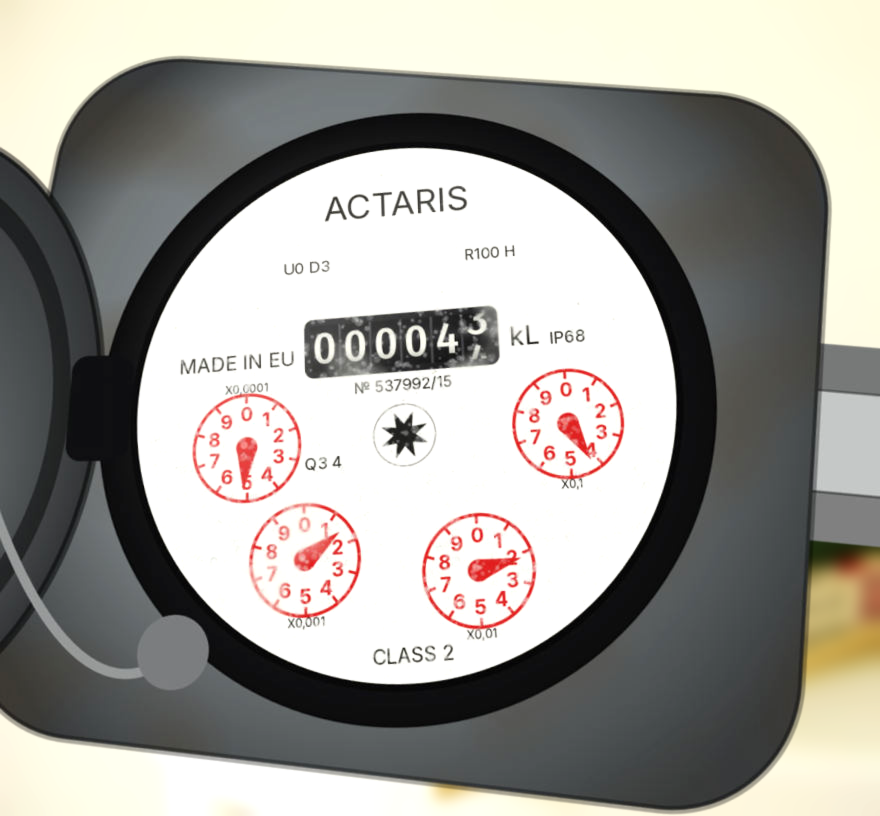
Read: 43.4215 kL
